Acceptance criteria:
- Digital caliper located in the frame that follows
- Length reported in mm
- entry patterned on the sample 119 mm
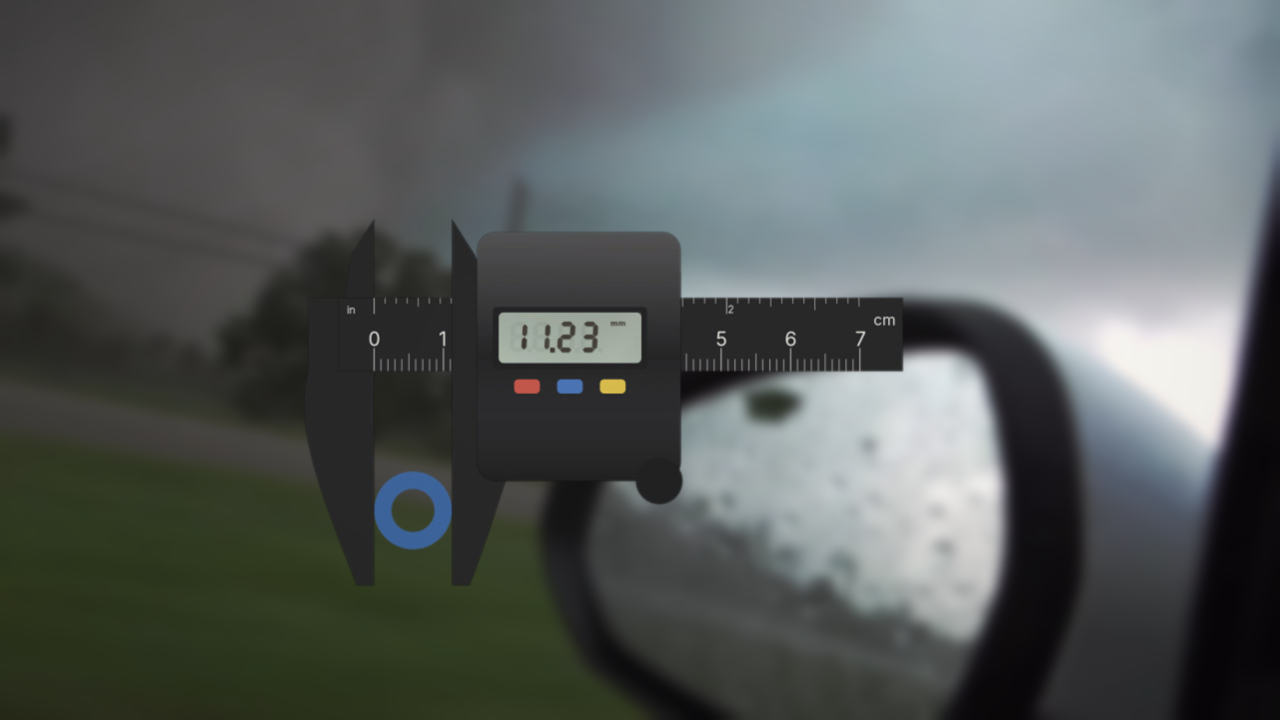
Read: 11.23 mm
